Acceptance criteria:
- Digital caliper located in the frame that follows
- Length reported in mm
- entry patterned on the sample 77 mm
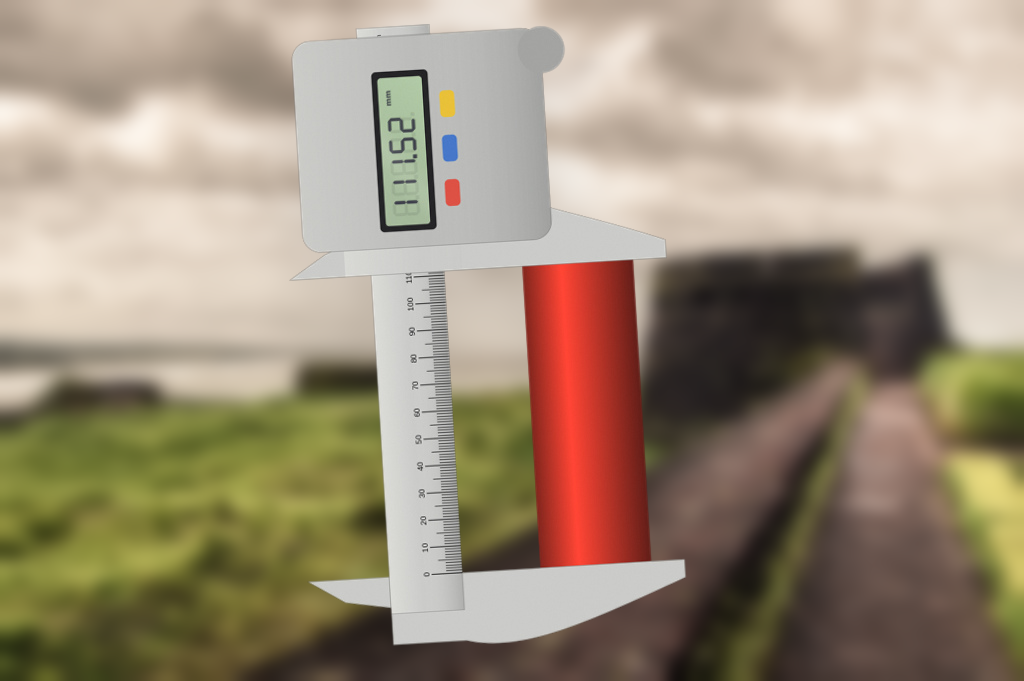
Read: 111.52 mm
